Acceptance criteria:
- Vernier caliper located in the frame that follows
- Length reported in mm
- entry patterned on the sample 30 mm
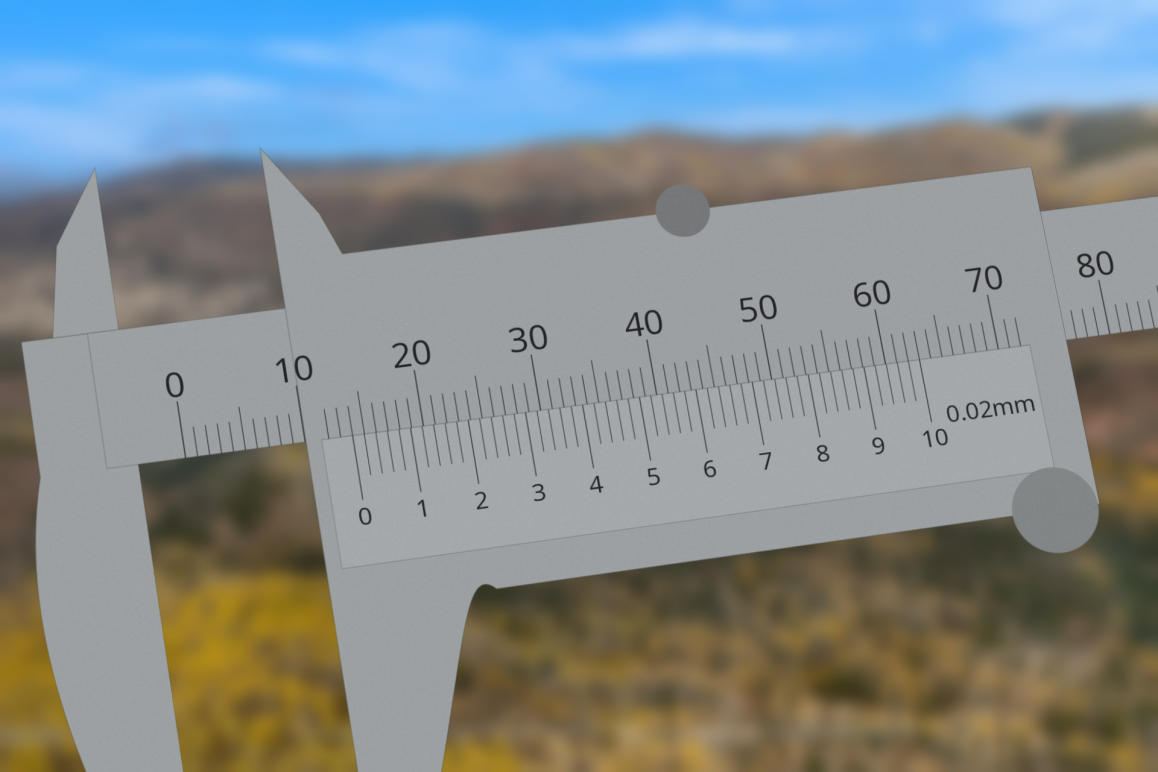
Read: 14.0 mm
